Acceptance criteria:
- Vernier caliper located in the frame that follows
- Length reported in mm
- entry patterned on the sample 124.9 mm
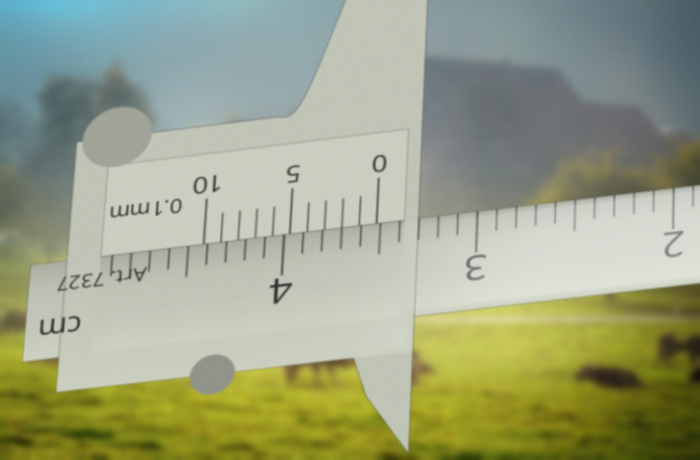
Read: 35.2 mm
